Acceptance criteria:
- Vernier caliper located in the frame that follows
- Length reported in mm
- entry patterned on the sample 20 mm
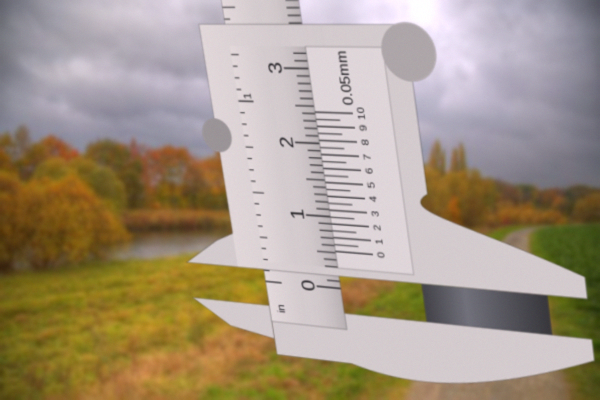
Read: 5.2 mm
